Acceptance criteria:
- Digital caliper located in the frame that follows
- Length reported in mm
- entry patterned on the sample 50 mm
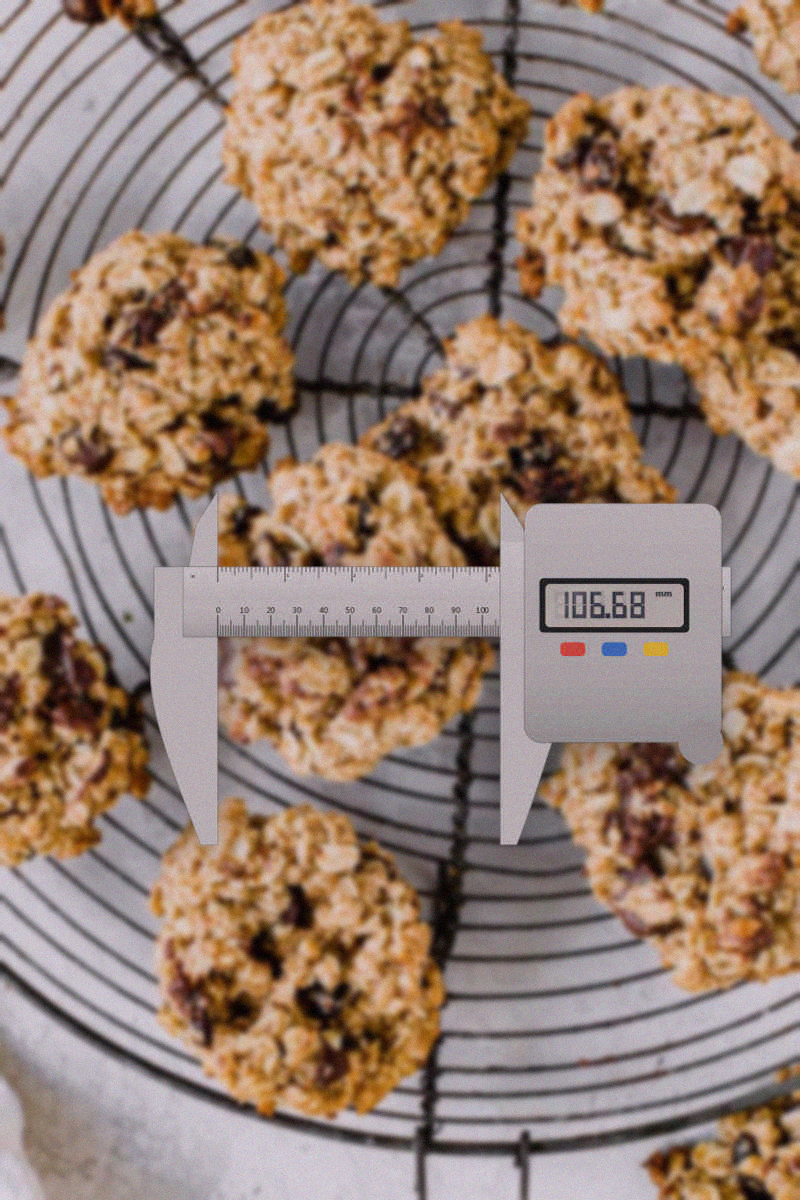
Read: 106.68 mm
